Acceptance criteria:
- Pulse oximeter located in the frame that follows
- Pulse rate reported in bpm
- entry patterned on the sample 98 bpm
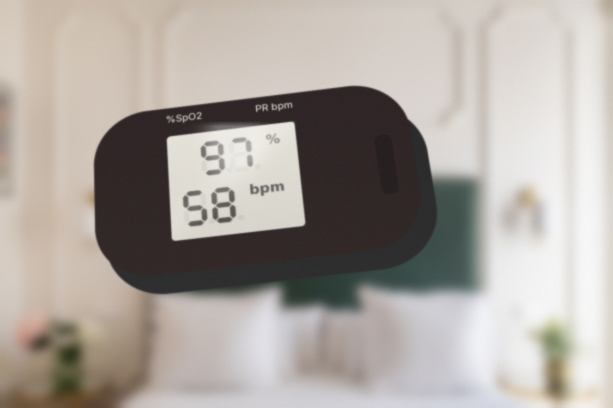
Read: 58 bpm
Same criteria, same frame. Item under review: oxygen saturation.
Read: 97 %
